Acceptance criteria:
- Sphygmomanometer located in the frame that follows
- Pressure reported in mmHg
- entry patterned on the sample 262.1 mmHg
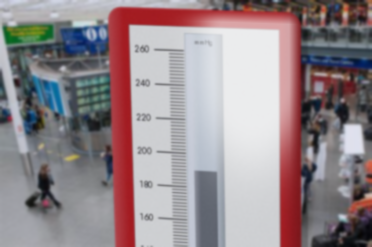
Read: 190 mmHg
